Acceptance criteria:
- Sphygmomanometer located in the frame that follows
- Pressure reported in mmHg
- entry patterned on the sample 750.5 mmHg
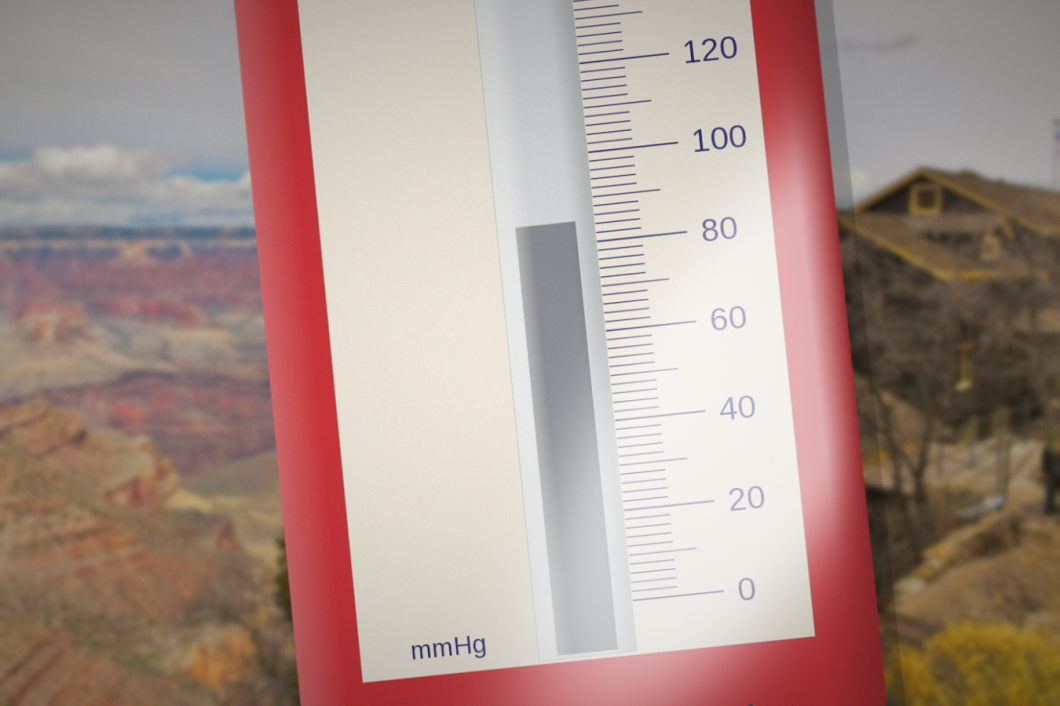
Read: 85 mmHg
